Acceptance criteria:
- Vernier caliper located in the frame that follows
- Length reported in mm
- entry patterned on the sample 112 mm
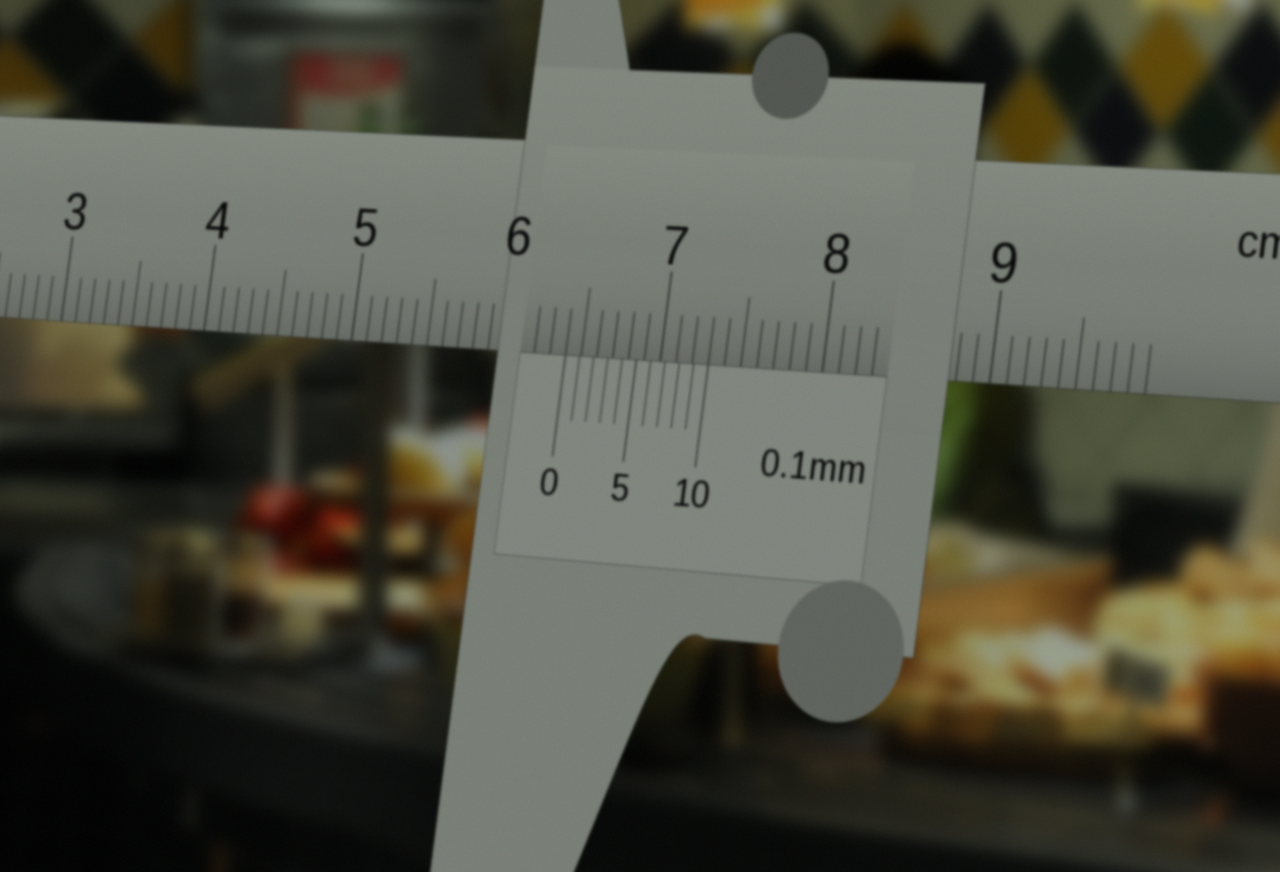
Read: 64.0 mm
